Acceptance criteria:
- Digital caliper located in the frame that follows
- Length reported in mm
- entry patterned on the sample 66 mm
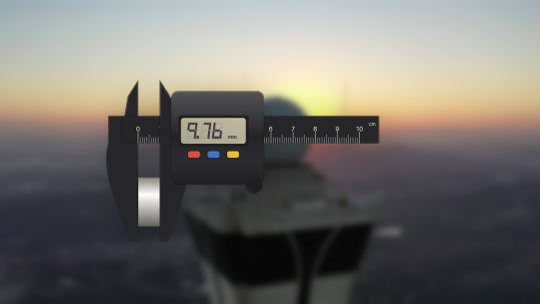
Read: 9.76 mm
